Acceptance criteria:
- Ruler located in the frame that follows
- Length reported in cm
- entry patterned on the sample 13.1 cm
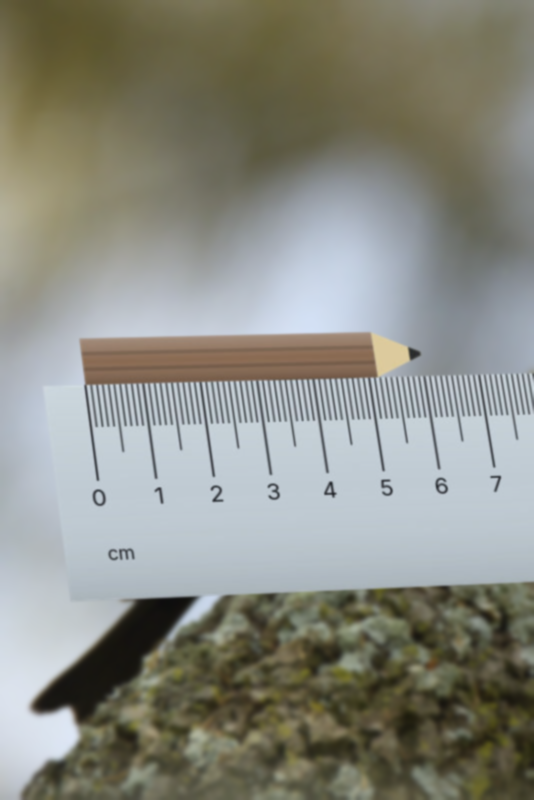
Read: 6 cm
